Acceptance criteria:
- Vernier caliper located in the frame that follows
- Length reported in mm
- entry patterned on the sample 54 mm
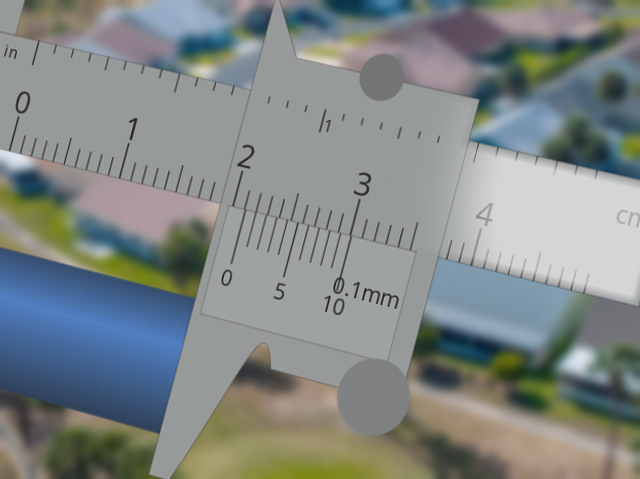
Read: 21.1 mm
